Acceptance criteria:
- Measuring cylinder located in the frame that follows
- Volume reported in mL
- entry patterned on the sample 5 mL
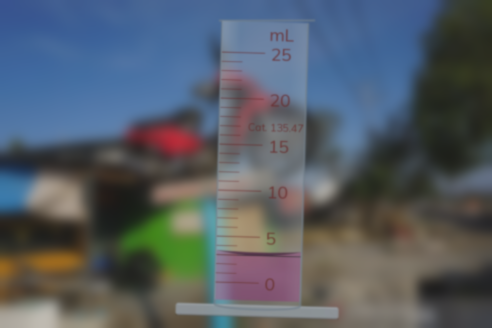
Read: 3 mL
